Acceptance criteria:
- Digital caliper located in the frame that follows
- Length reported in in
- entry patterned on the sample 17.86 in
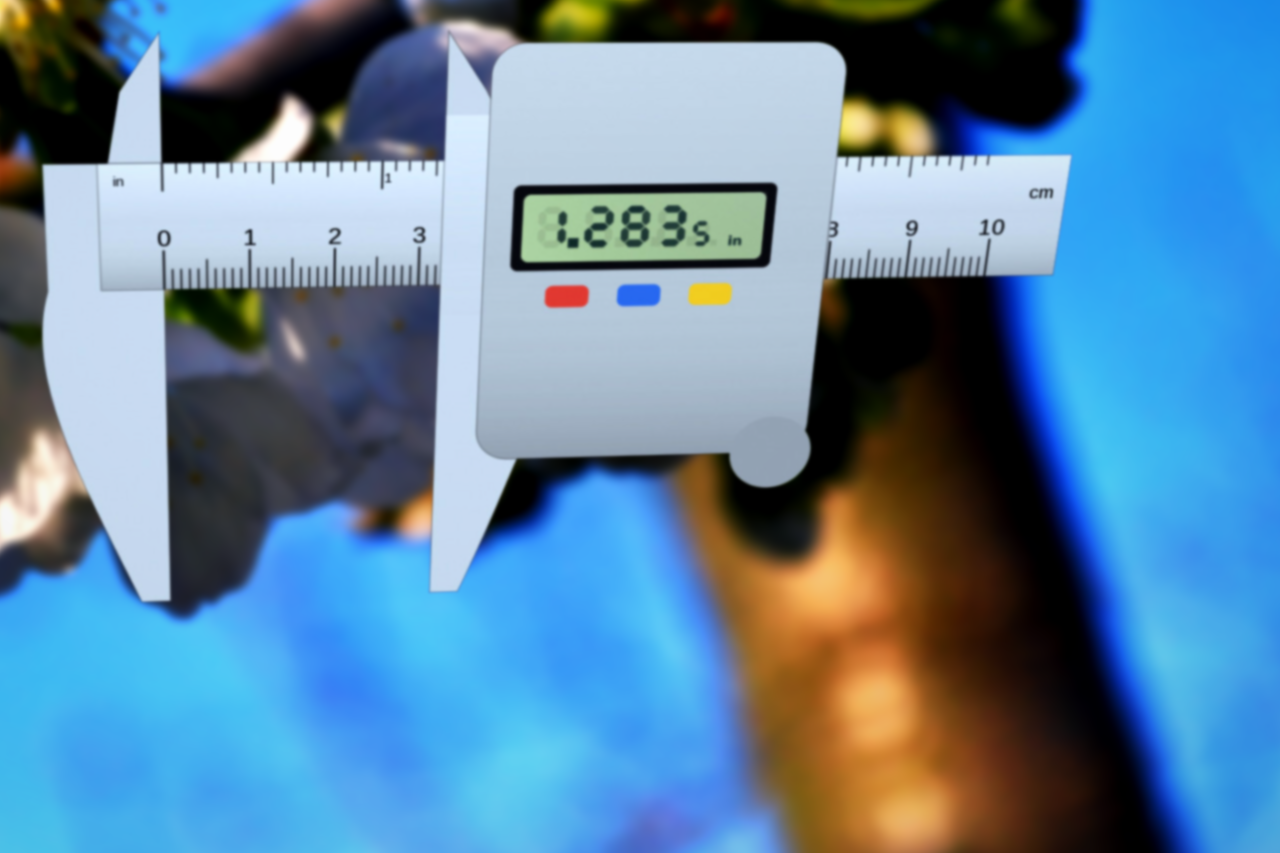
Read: 1.2835 in
